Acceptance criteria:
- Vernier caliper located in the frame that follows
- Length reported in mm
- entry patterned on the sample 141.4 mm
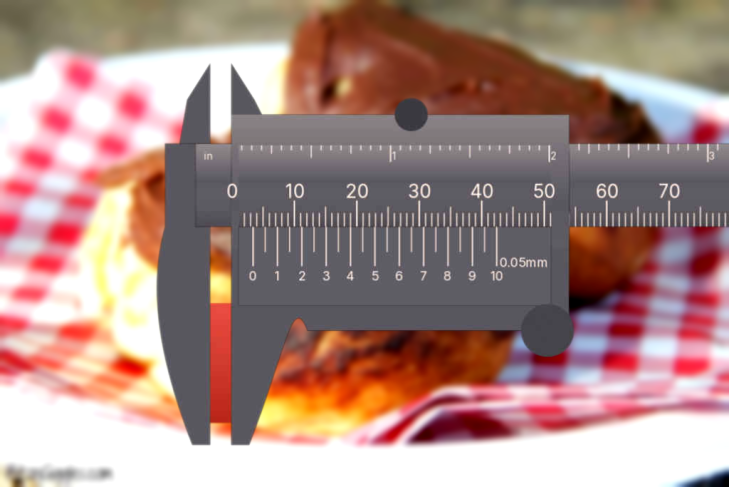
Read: 3.4 mm
